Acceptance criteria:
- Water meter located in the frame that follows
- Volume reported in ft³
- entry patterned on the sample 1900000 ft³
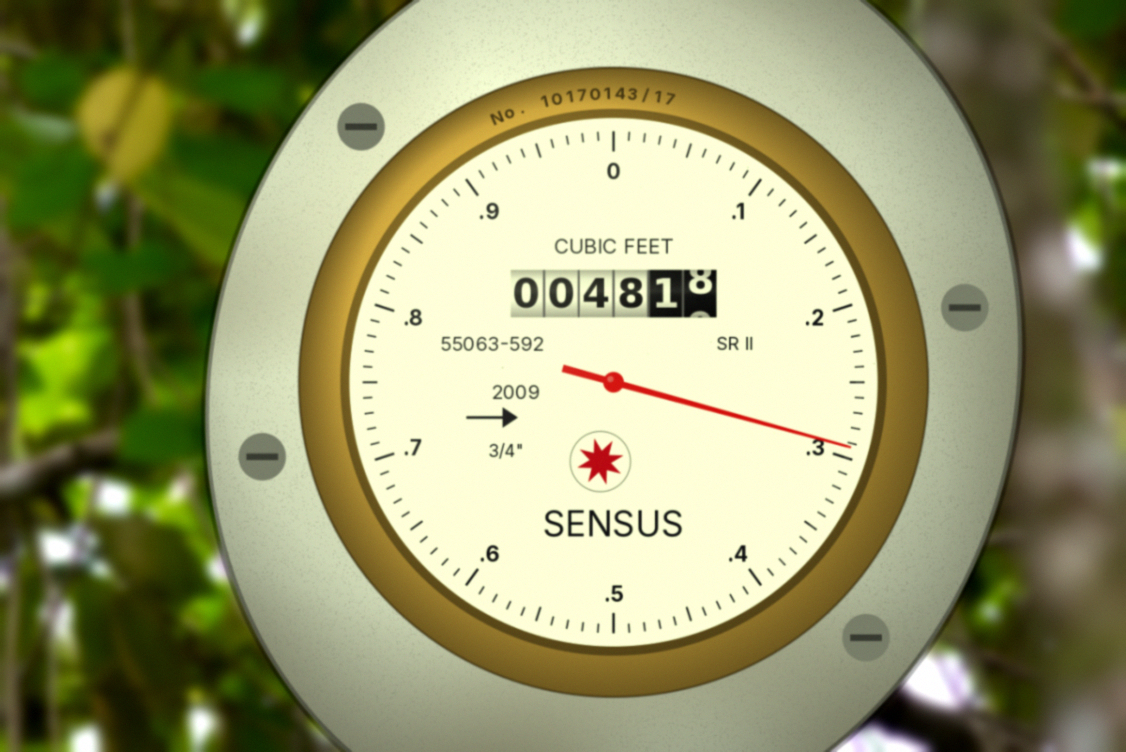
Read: 4818.29 ft³
